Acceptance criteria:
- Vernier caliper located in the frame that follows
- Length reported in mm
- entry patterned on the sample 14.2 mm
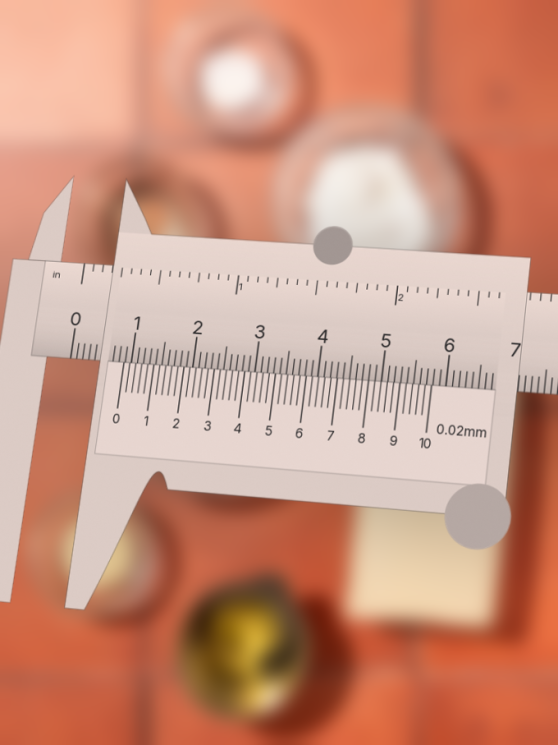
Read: 8.8 mm
